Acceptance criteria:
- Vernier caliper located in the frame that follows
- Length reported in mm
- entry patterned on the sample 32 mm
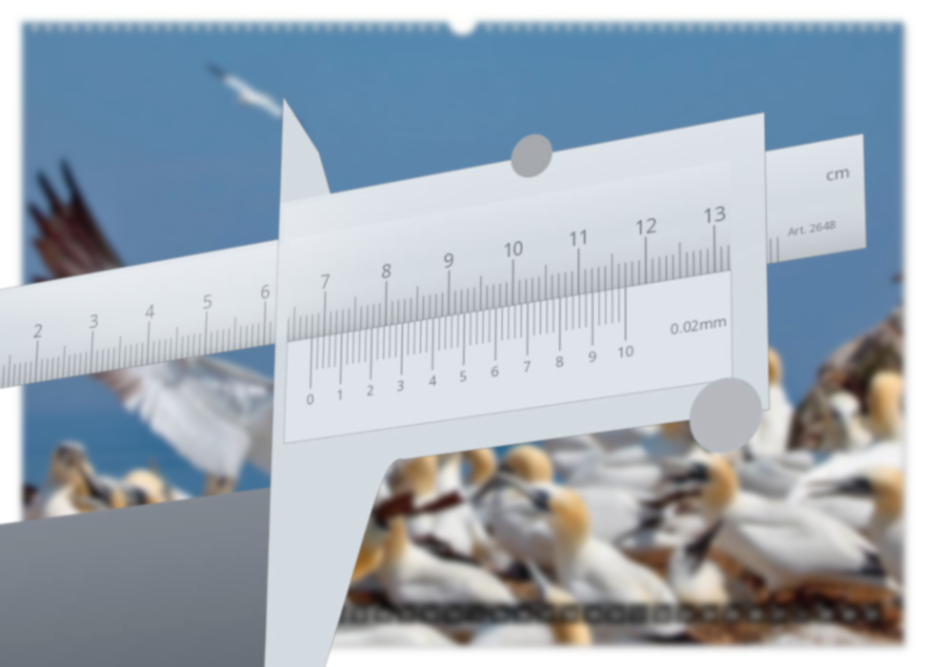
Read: 68.0 mm
